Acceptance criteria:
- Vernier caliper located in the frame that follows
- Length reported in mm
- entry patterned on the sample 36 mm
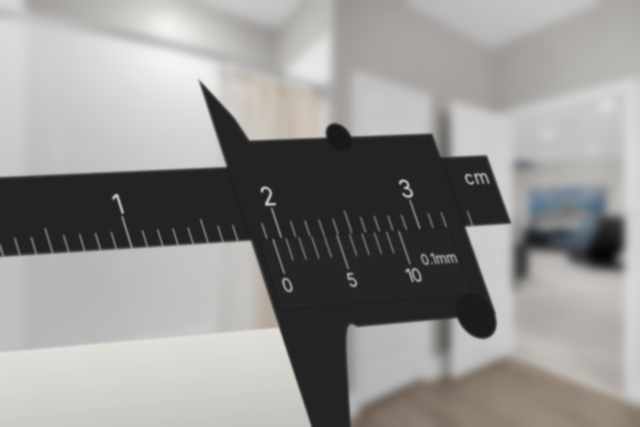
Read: 19.4 mm
